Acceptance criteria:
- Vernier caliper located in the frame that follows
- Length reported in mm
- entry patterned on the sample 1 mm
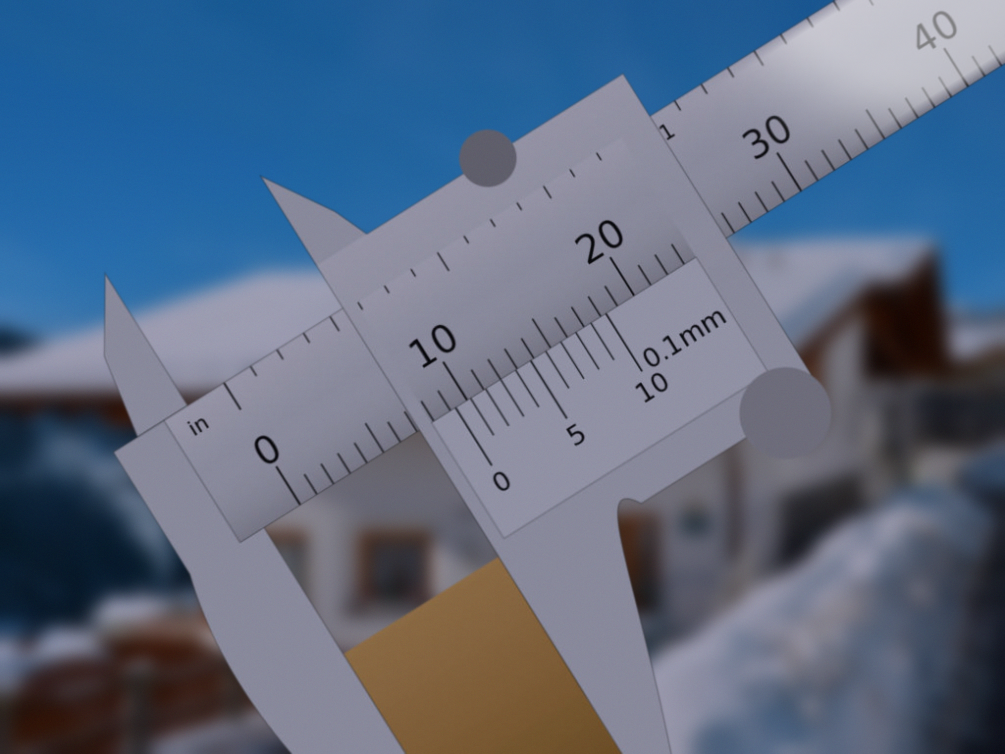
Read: 9.3 mm
